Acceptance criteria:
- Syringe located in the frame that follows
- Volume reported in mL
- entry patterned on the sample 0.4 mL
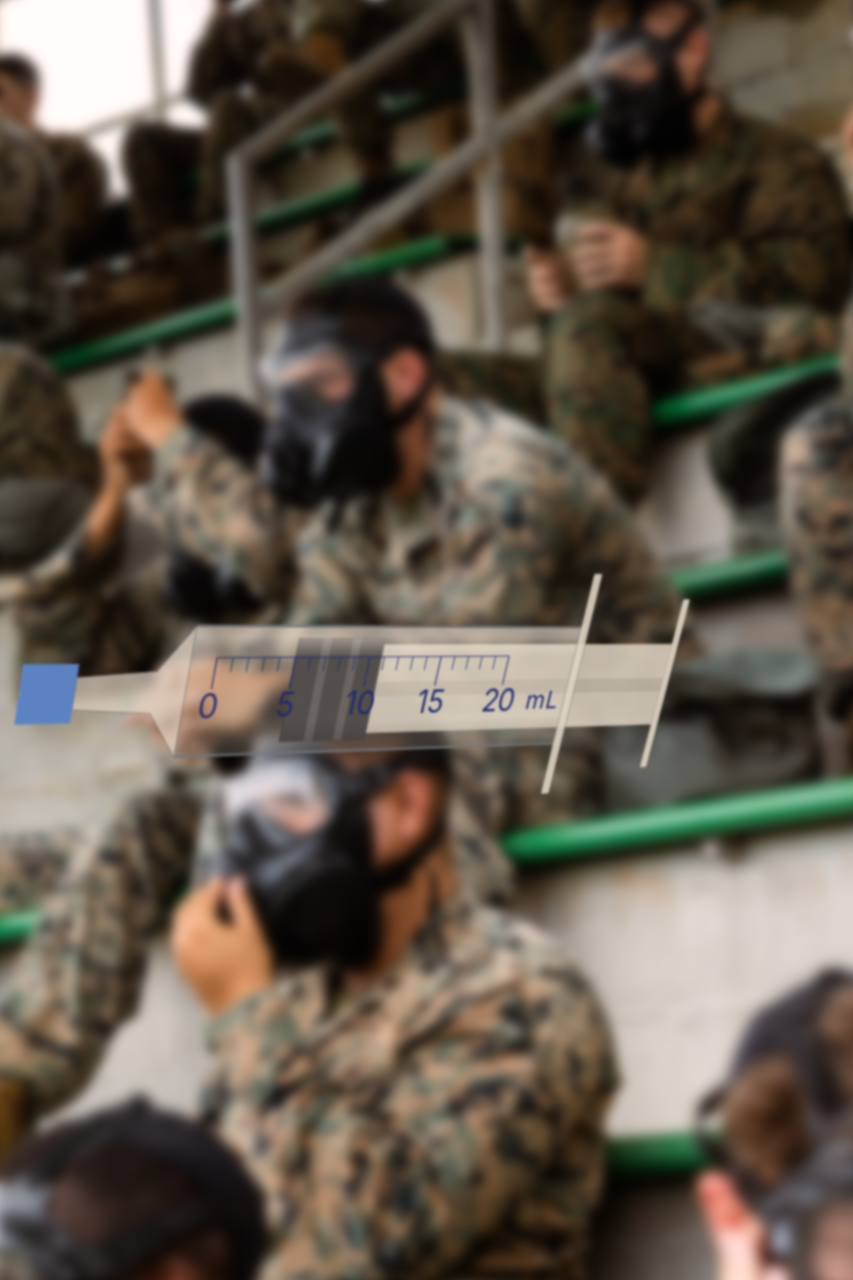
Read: 5 mL
